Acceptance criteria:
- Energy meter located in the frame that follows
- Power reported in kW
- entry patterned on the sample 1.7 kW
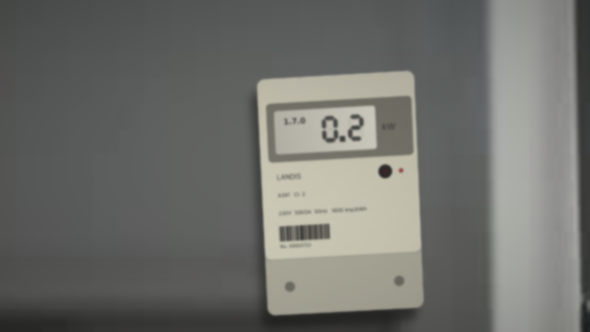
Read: 0.2 kW
